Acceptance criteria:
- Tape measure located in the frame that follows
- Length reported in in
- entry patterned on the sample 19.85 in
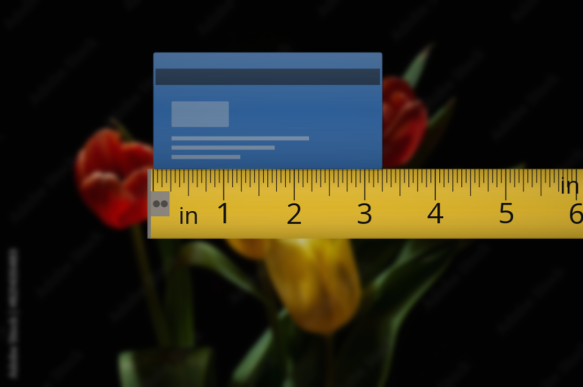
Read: 3.25 in
